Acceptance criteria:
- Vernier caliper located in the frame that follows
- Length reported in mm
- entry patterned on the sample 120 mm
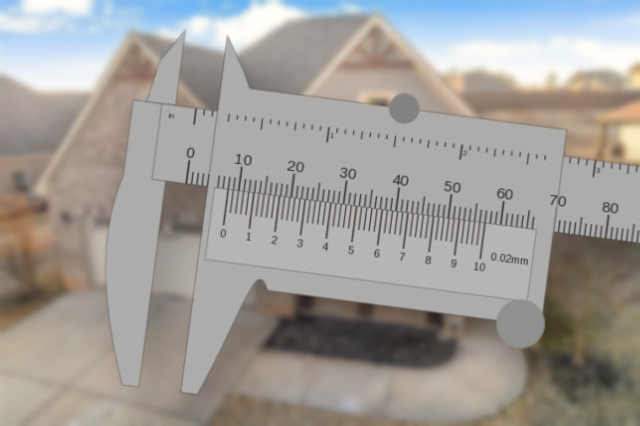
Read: 8.0 mm
